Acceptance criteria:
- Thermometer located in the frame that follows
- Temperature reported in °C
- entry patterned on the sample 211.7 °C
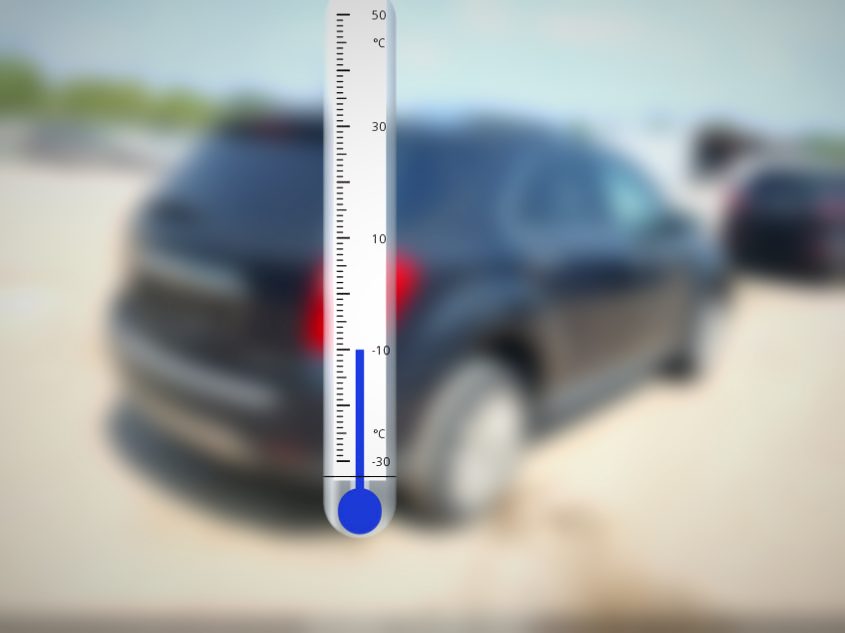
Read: -10 °C
